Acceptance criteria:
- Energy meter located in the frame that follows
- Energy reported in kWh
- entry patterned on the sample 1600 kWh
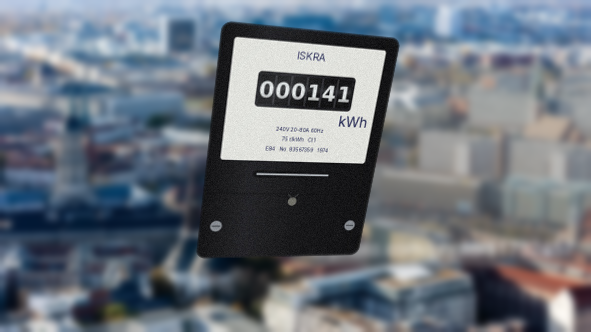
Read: 141 kWh
